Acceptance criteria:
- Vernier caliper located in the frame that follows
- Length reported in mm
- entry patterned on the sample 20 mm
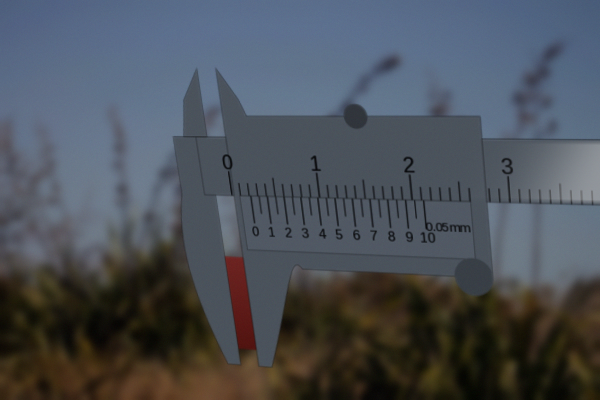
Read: 2.2 mm
